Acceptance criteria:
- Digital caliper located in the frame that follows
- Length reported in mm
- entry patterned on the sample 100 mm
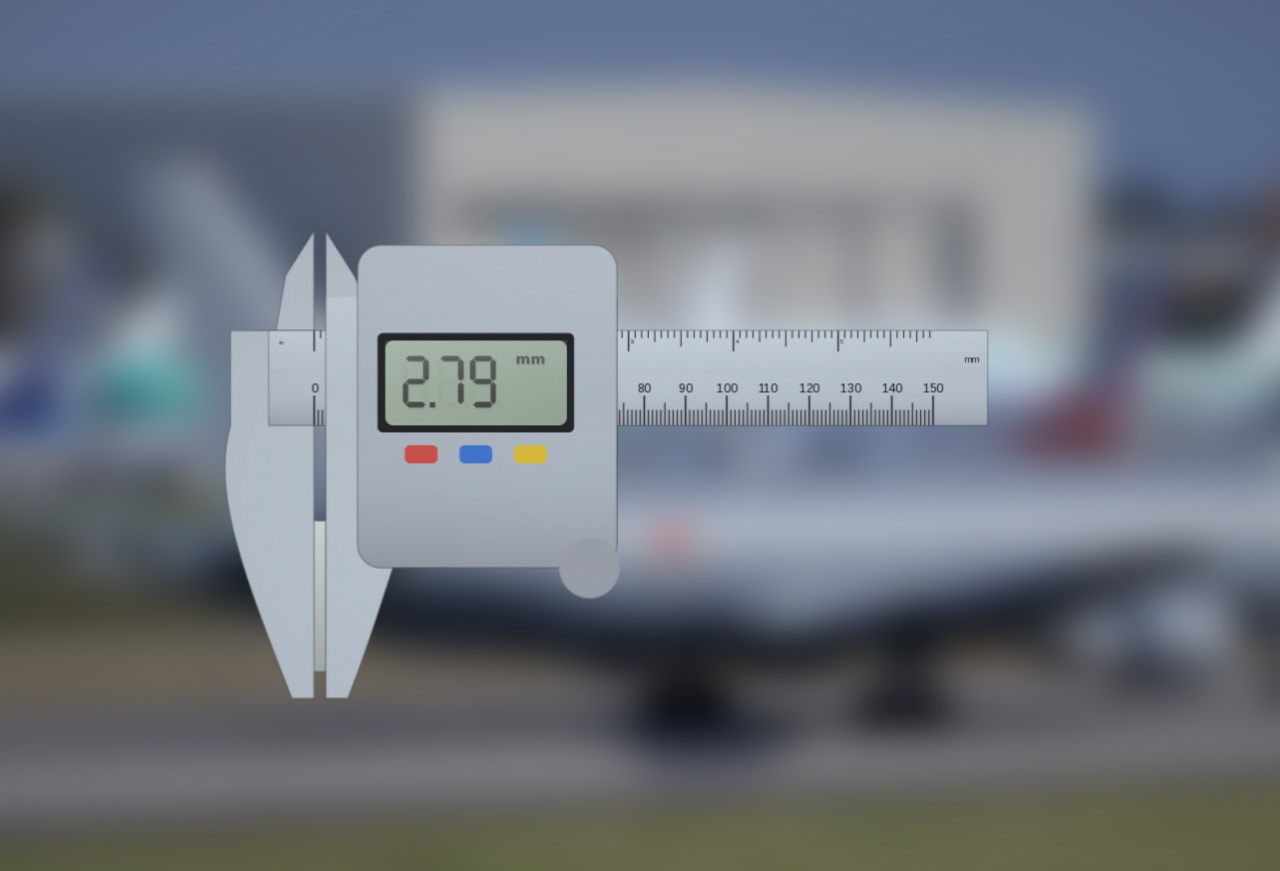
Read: 2.79 mm
